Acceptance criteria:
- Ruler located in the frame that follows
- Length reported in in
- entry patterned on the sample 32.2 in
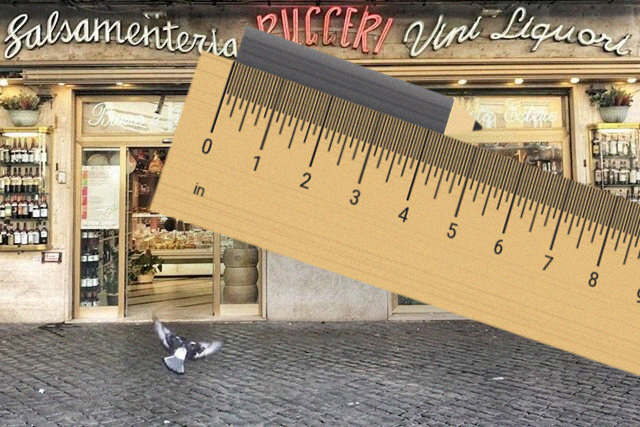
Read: 5 in
